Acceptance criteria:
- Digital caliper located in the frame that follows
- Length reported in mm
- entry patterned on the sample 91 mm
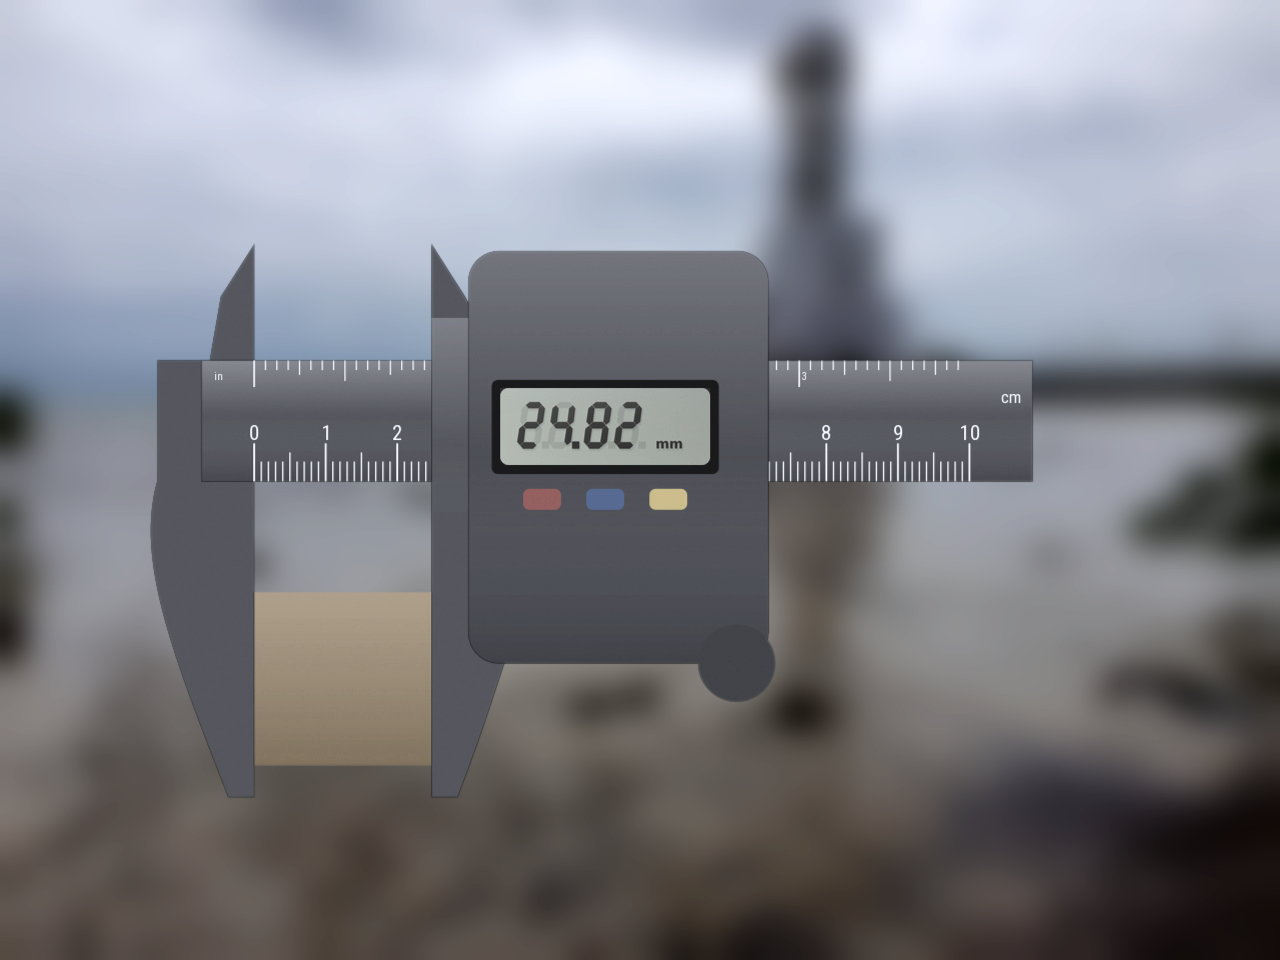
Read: 24.82 mm
